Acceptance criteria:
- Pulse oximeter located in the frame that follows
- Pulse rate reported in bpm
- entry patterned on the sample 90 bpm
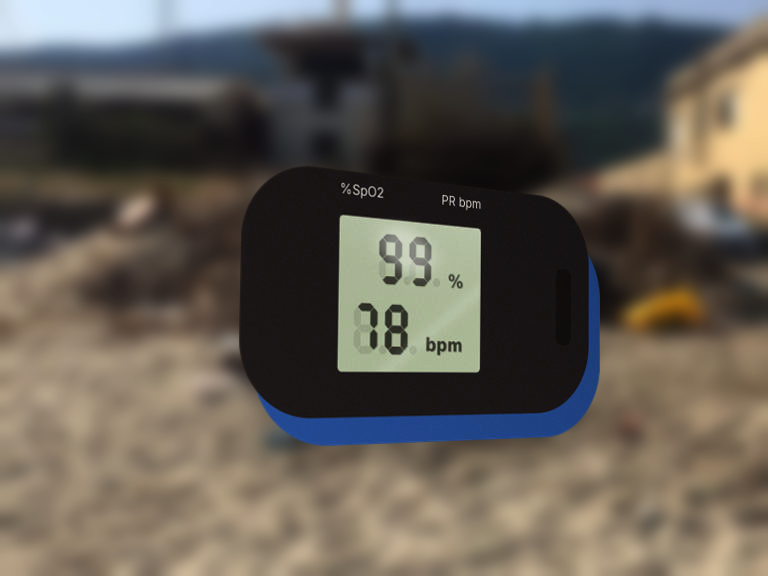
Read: 78 bpm
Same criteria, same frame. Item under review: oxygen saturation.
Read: 99 %
